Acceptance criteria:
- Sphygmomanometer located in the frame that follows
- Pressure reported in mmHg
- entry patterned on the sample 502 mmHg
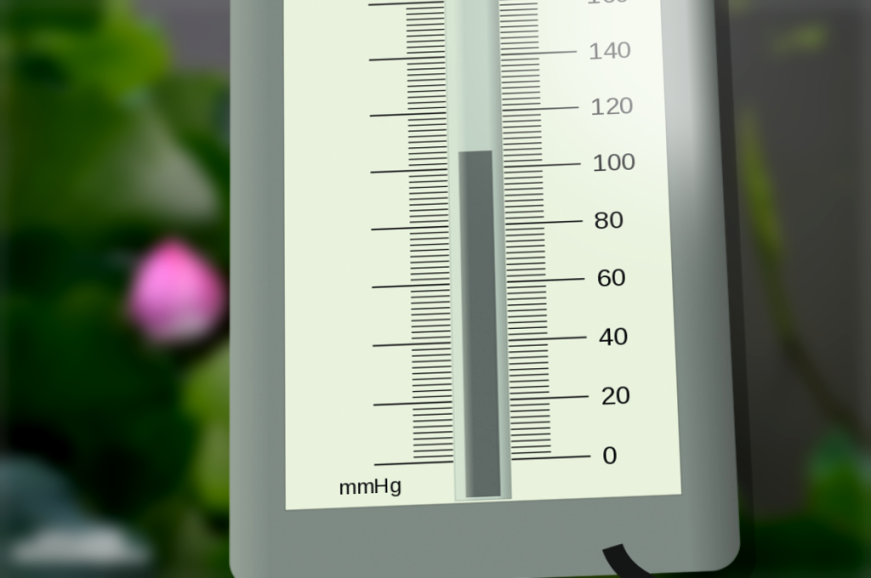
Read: 106 mmHg
